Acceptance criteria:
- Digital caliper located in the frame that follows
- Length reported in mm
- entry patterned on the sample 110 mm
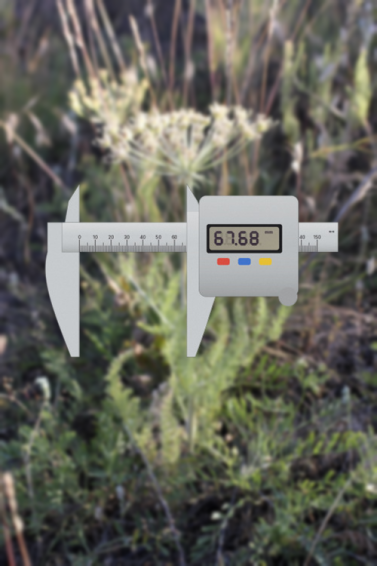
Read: 67.68 mm
